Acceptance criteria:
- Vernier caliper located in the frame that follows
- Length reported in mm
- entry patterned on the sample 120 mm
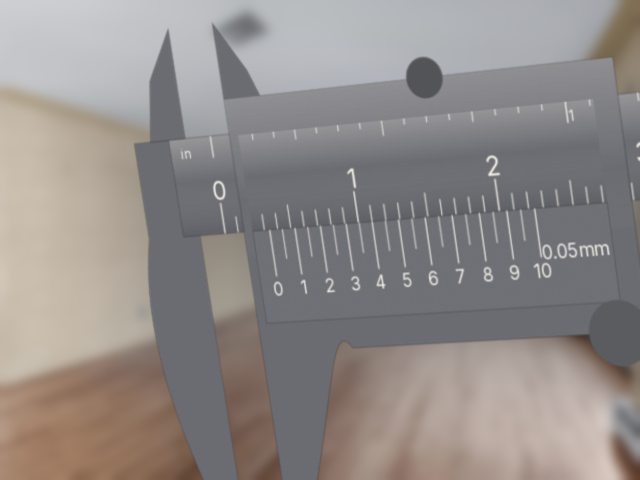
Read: 3.4 mm
